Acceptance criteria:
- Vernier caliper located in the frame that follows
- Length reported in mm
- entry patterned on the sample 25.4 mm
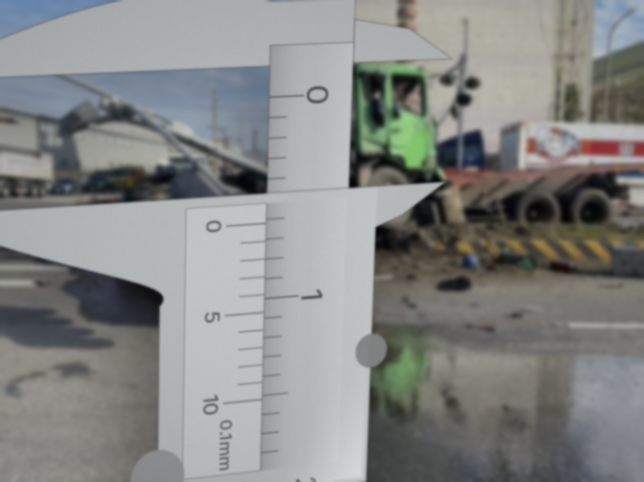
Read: 6.2 mm
